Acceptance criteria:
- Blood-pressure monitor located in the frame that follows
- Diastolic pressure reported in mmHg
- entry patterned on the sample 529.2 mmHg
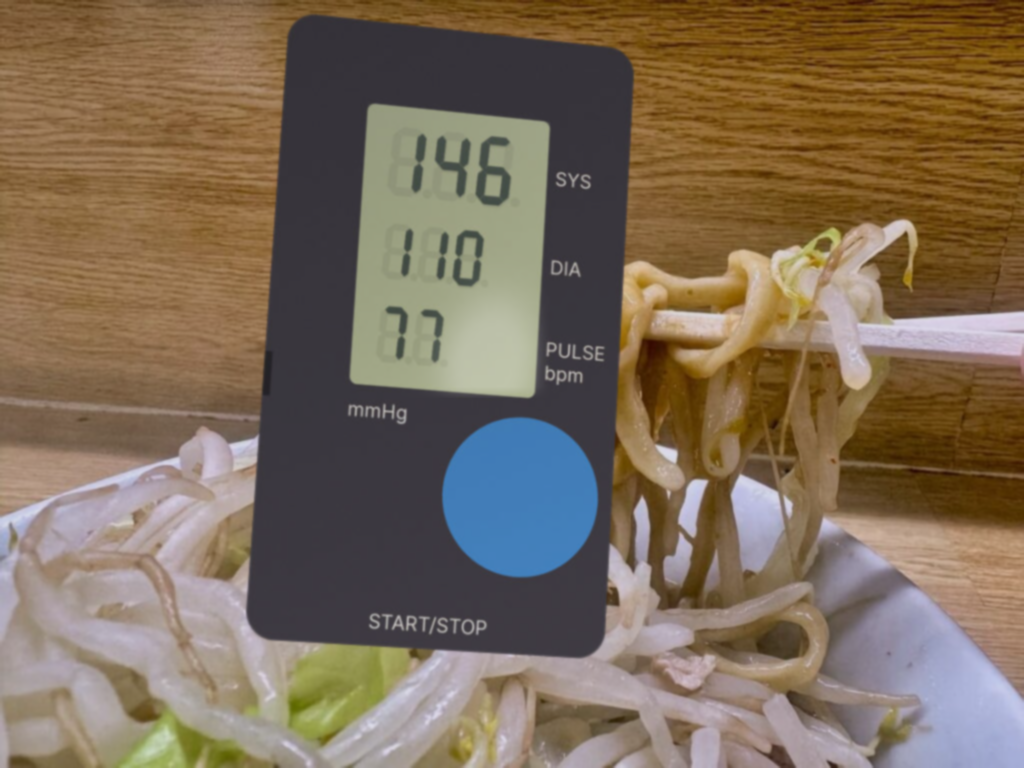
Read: 110 mmHg
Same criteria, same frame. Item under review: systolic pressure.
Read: 146 mmHg
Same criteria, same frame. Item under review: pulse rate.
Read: 77 bpm
